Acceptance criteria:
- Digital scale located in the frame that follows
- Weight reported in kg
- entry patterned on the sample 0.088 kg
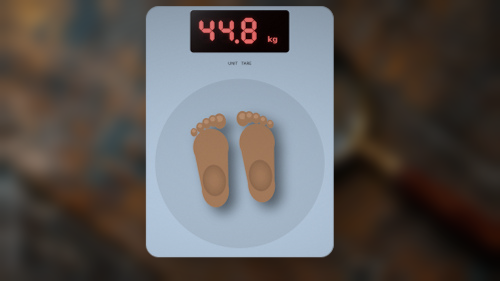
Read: 44.8 kg
